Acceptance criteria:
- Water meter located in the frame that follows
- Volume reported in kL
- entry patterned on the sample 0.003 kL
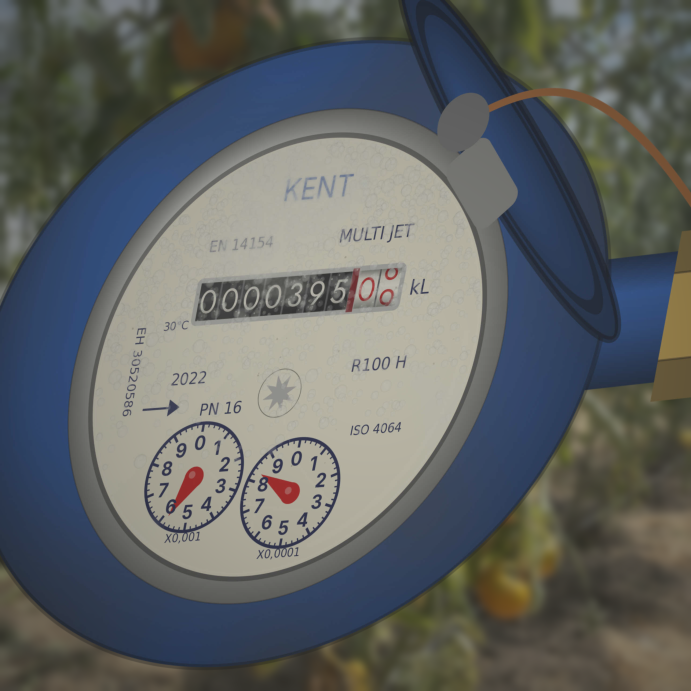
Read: 395.0858 kL
